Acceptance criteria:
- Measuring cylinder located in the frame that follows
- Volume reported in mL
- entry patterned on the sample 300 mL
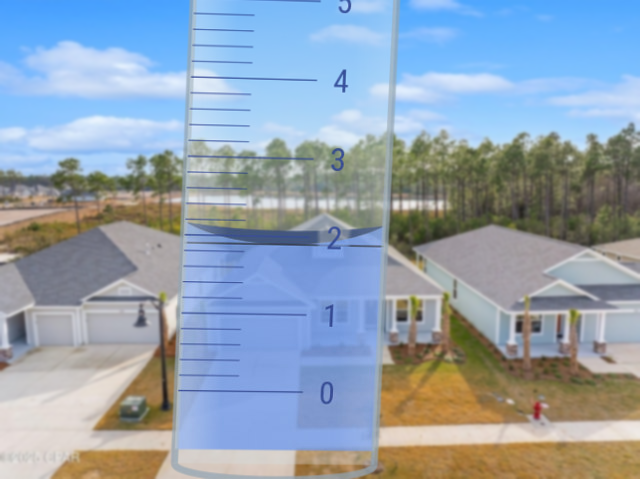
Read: 1.9 mL
